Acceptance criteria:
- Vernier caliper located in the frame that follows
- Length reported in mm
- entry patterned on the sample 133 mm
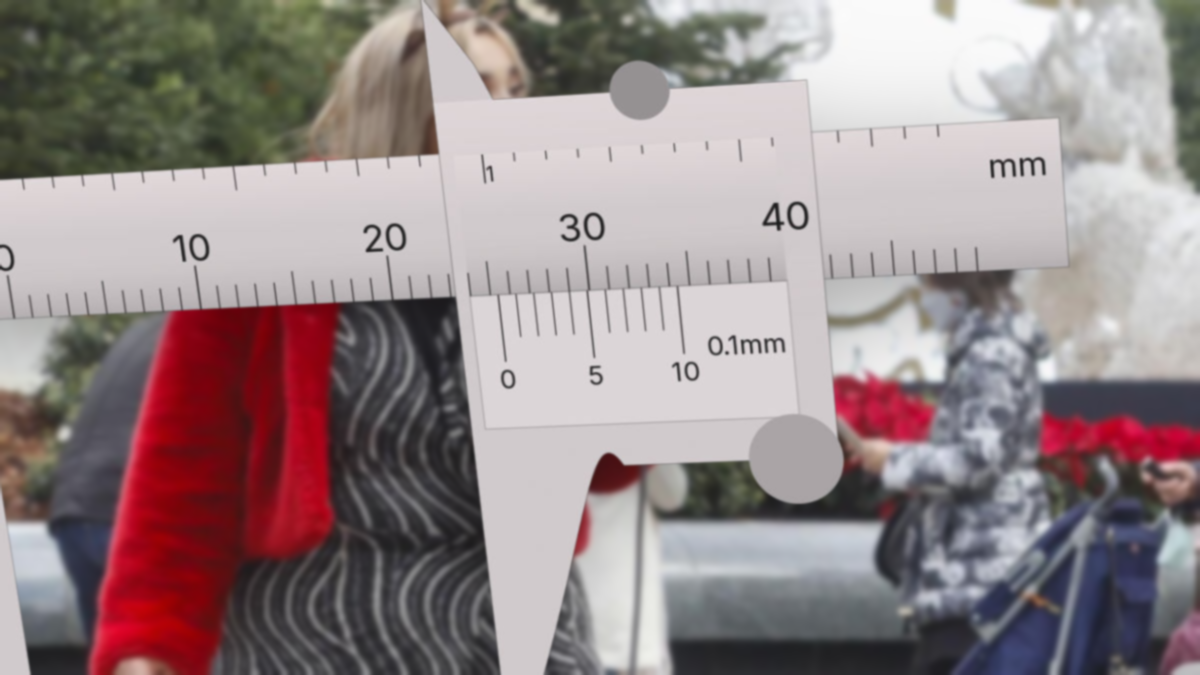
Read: 25.4 mm
